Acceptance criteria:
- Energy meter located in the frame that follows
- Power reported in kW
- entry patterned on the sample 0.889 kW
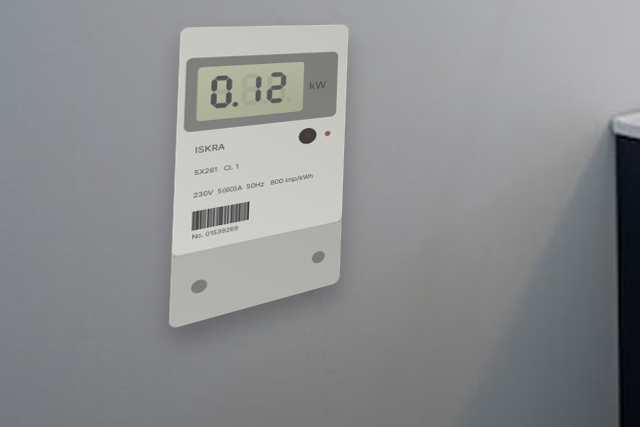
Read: 0.12 kW
